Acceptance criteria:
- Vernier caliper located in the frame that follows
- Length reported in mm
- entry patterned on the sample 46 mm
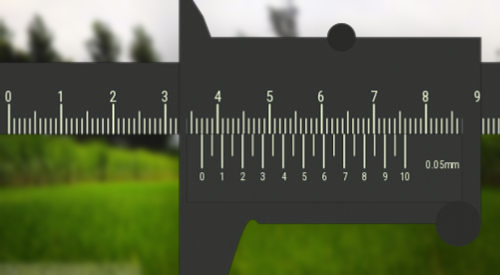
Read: 37.0 mm
